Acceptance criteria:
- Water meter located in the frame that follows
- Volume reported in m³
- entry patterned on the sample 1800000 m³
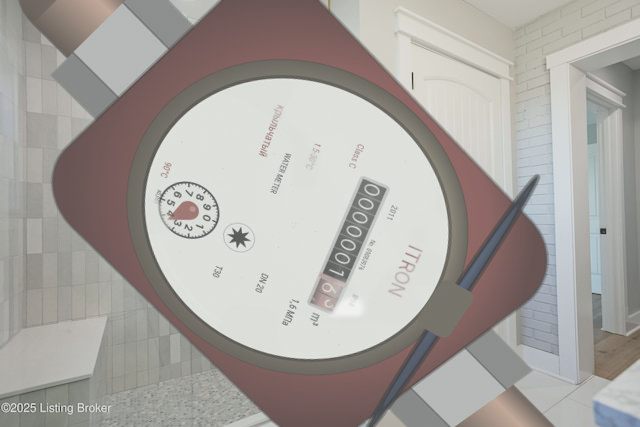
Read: 1.633 m³
